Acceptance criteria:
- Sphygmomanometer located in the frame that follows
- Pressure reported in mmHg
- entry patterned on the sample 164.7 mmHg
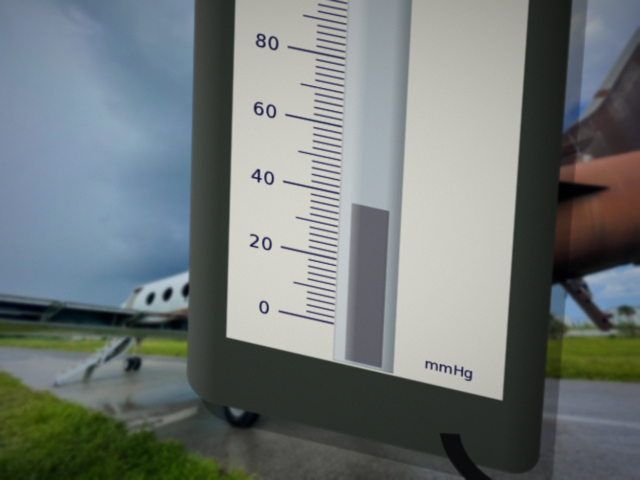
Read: 38 mmHg
